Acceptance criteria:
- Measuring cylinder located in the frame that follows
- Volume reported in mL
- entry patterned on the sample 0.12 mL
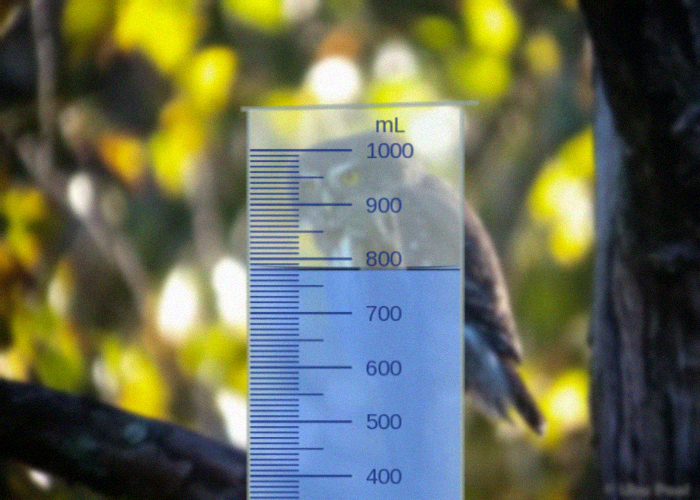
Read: 780 mL
